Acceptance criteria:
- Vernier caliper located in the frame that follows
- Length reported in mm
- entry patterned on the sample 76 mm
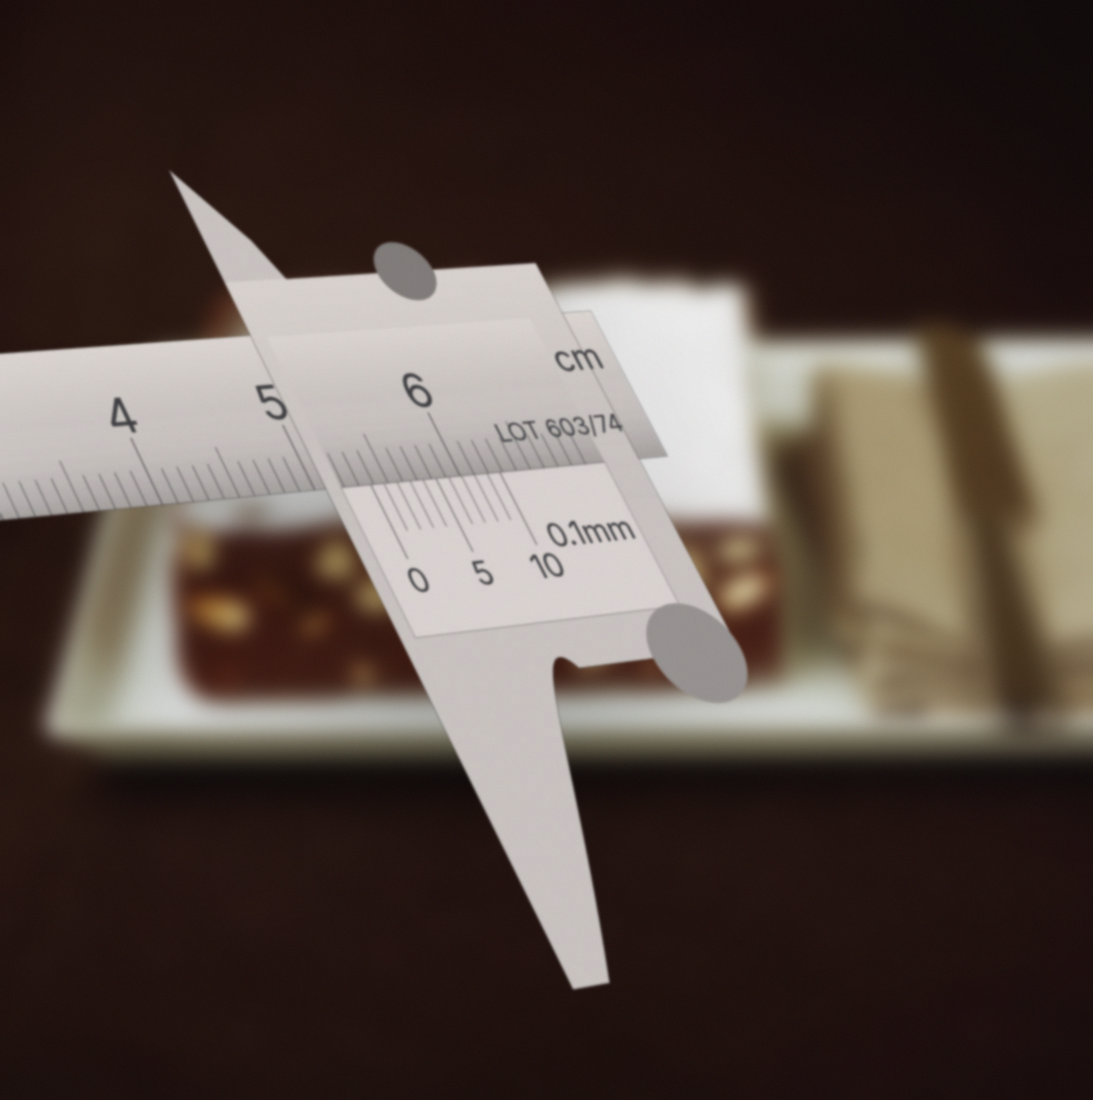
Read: 53.8 mm
